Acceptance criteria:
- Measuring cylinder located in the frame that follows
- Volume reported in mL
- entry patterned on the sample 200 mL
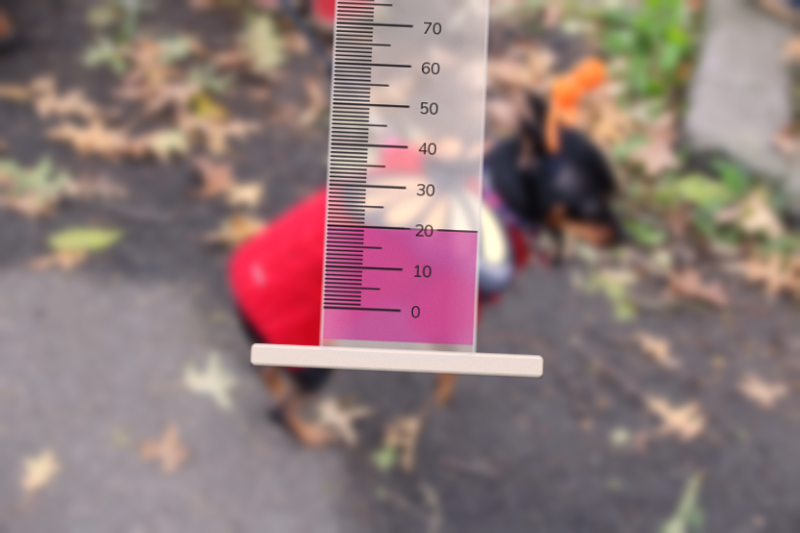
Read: 20 mL
